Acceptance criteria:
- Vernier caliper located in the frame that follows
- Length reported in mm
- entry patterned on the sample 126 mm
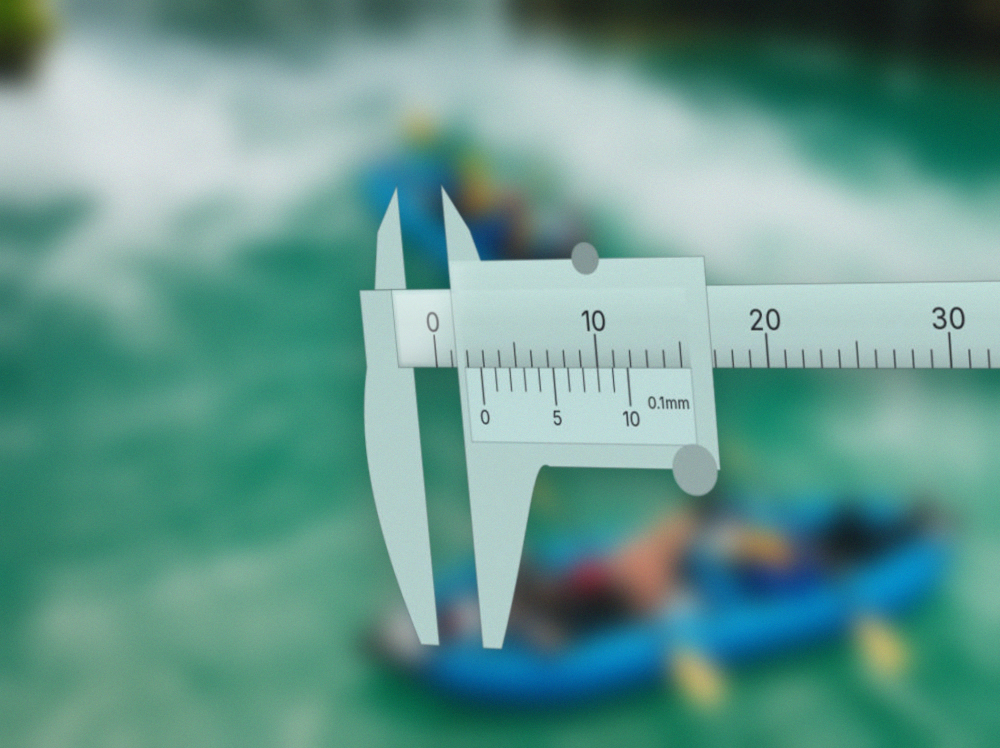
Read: 2.8 mm
